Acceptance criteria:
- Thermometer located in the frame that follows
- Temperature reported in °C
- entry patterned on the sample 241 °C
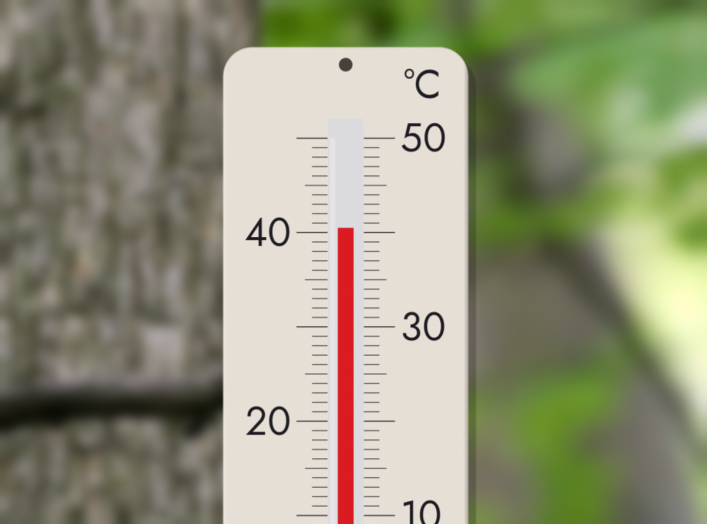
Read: 40.5 °C
